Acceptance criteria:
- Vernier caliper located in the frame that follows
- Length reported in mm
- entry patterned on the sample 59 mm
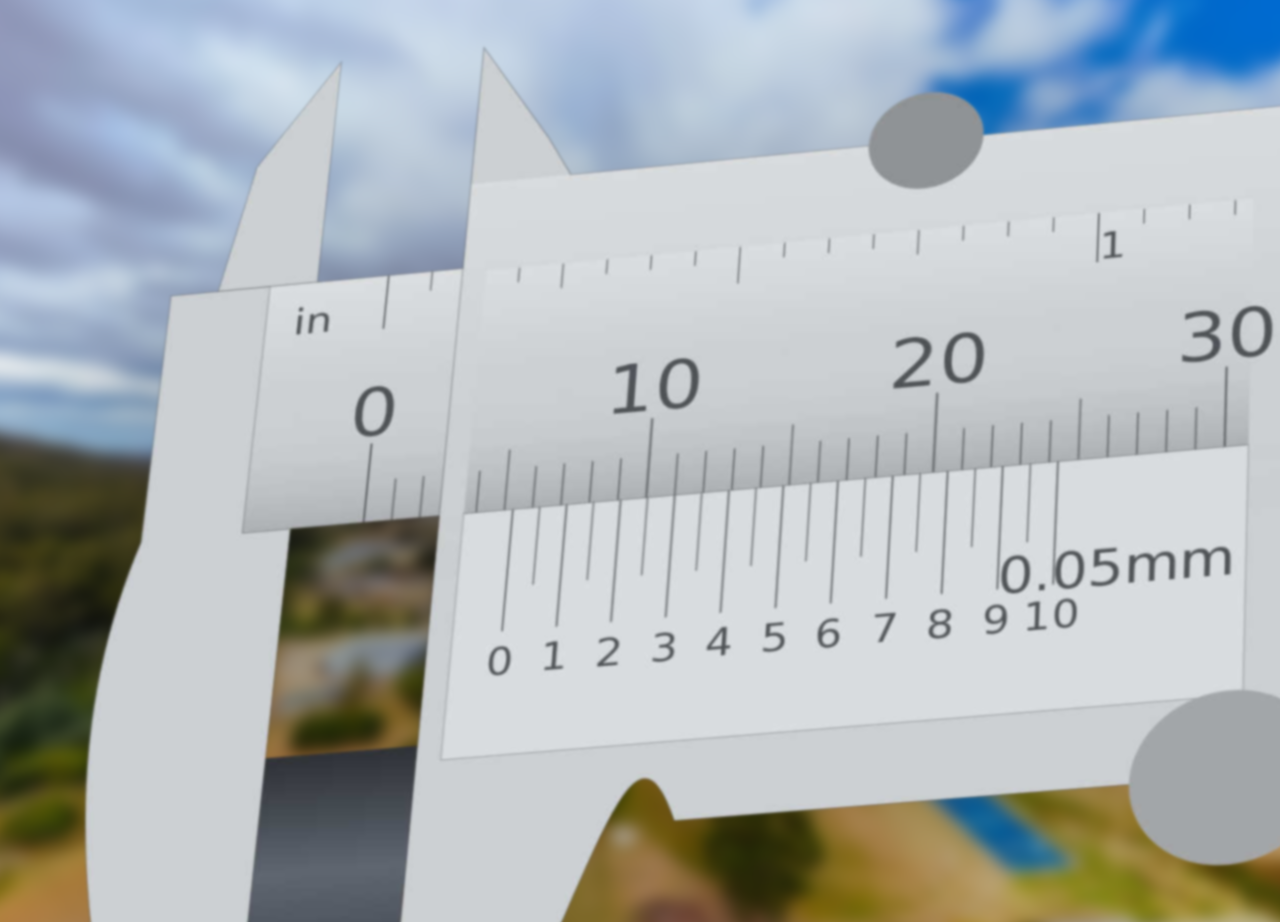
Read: 5.3 mm
